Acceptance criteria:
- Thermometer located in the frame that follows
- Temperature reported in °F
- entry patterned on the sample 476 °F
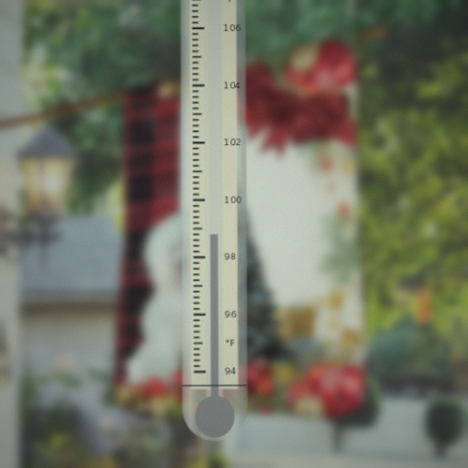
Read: 98.8 °F
